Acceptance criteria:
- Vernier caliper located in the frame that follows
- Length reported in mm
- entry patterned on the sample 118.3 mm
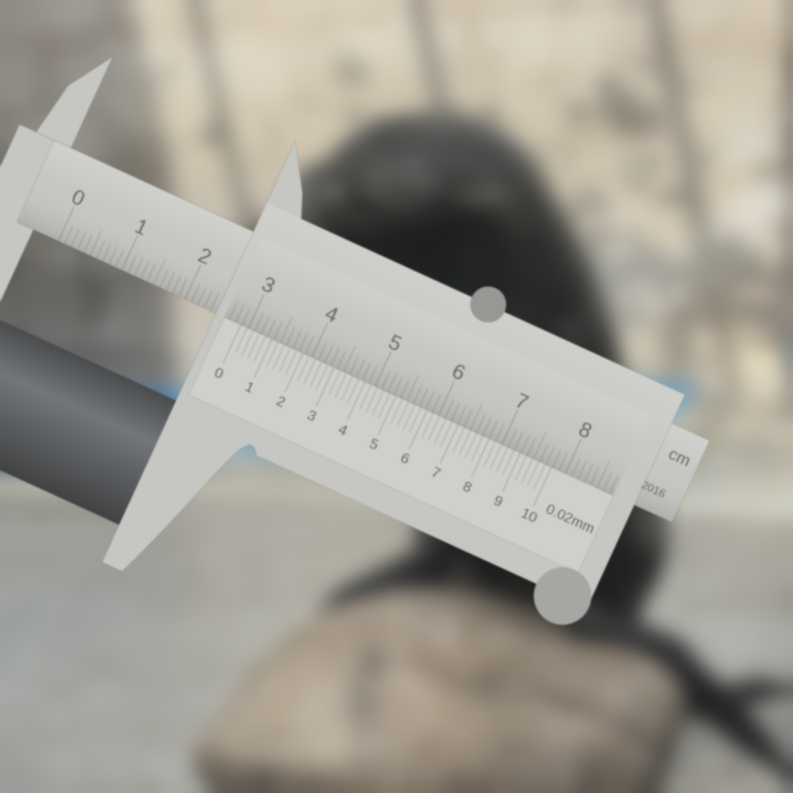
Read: 28.8 mm
